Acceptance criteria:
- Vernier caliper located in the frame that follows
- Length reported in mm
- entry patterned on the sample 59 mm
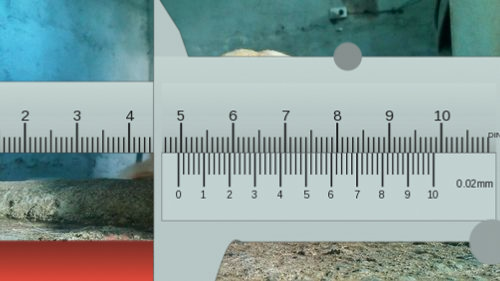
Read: 49.5 mm
